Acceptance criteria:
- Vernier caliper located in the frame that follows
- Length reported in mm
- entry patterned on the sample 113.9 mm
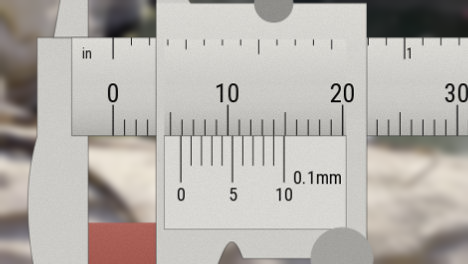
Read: 5.9 mm
